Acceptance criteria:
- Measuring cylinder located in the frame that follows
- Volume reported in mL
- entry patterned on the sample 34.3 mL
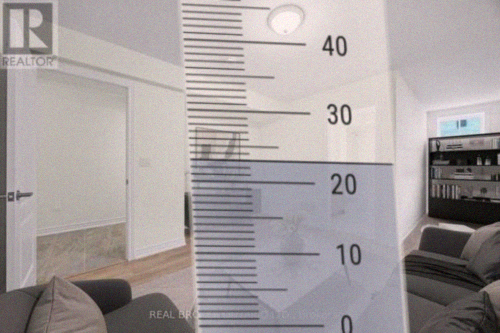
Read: 23 mL
